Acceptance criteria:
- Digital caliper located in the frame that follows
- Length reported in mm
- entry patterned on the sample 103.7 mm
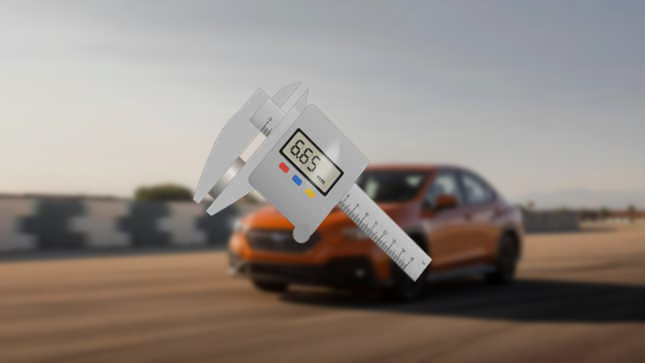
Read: 6.65 mm
